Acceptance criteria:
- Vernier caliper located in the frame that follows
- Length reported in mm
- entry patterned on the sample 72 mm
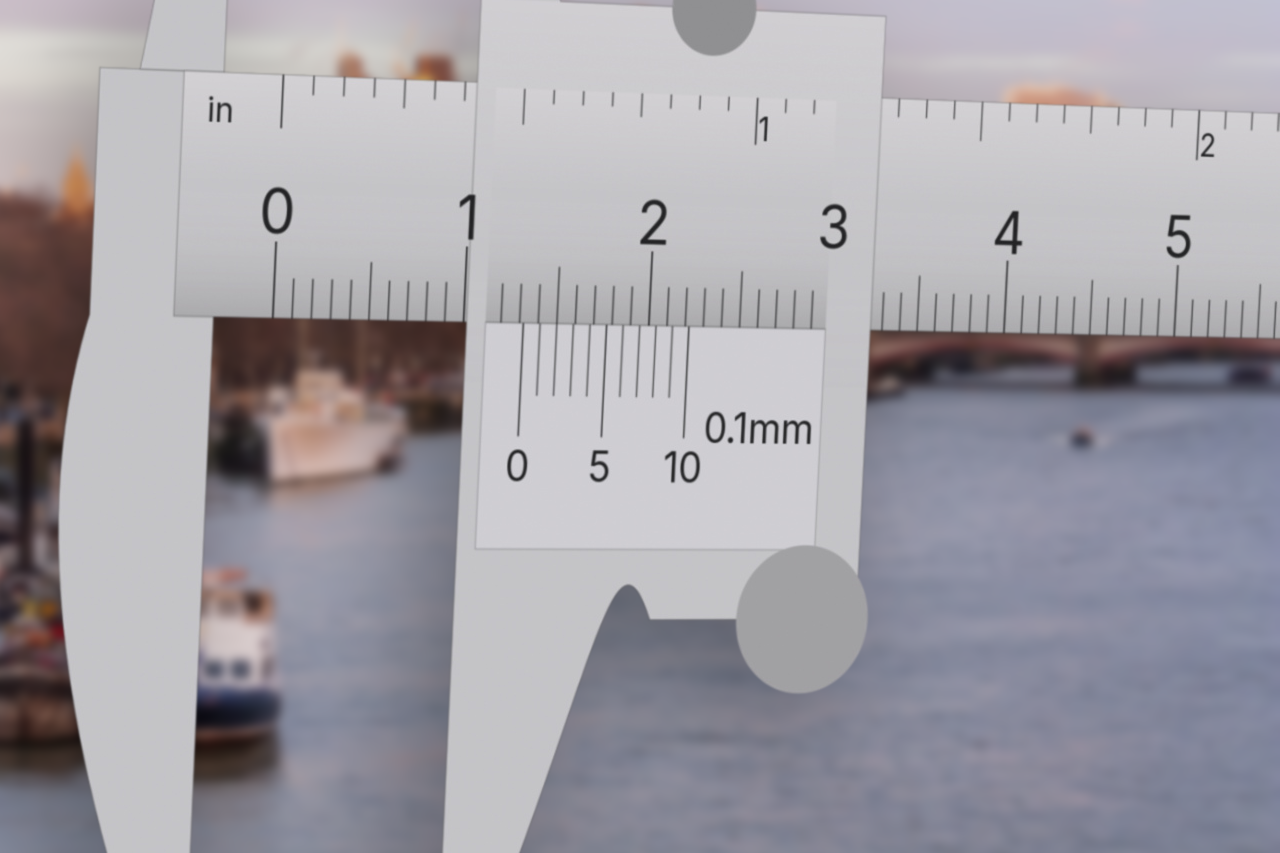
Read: 13.2 mm
